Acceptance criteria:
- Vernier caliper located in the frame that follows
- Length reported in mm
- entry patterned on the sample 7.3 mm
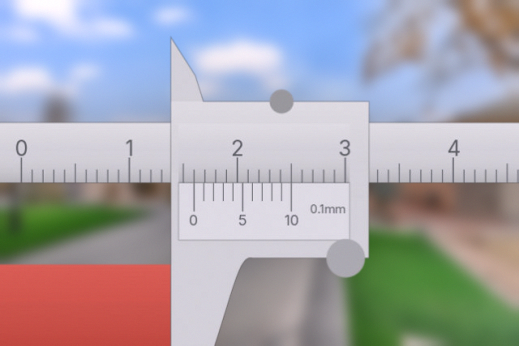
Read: 16.0 mm
